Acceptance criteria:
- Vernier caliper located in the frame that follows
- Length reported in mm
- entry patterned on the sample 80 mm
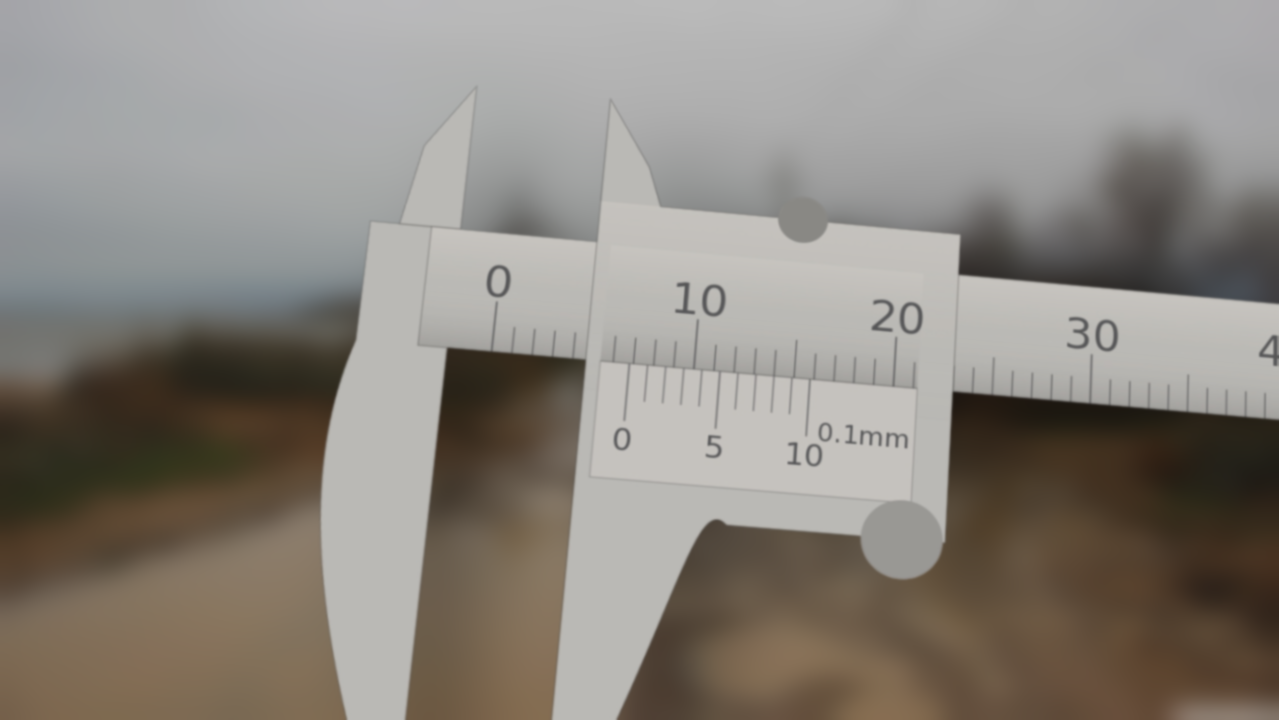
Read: 6.8 mm
